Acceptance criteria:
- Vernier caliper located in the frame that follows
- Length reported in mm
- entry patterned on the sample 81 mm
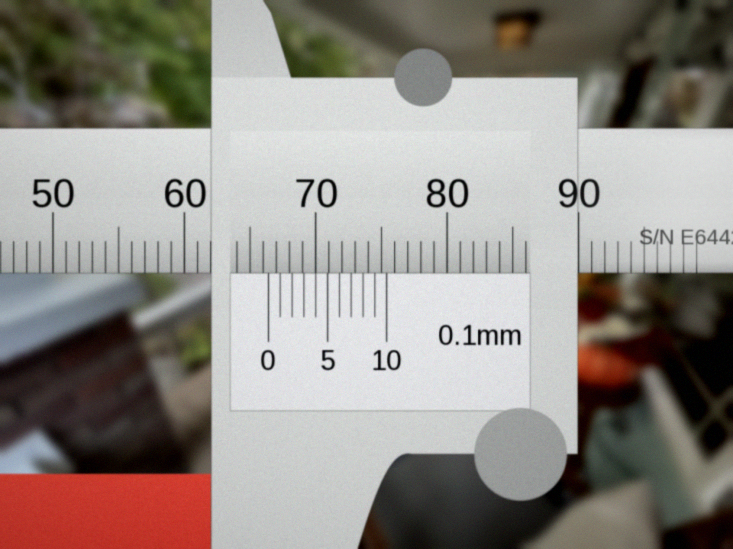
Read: 66.4 mm
